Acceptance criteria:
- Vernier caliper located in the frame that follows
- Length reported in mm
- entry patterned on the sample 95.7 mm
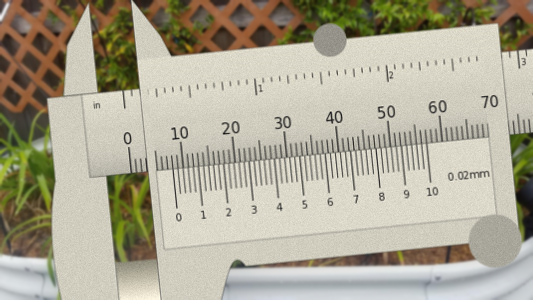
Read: 8.0 mm
